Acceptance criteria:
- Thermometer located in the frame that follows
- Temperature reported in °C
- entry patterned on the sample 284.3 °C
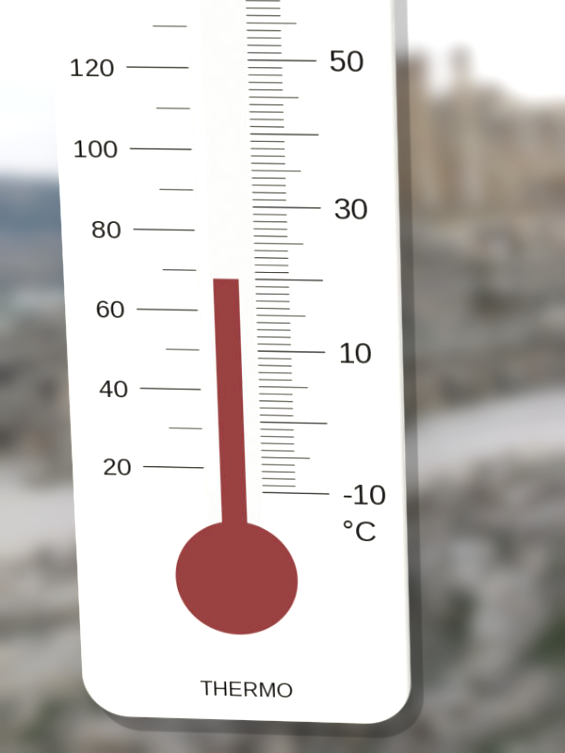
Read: 20 °C
